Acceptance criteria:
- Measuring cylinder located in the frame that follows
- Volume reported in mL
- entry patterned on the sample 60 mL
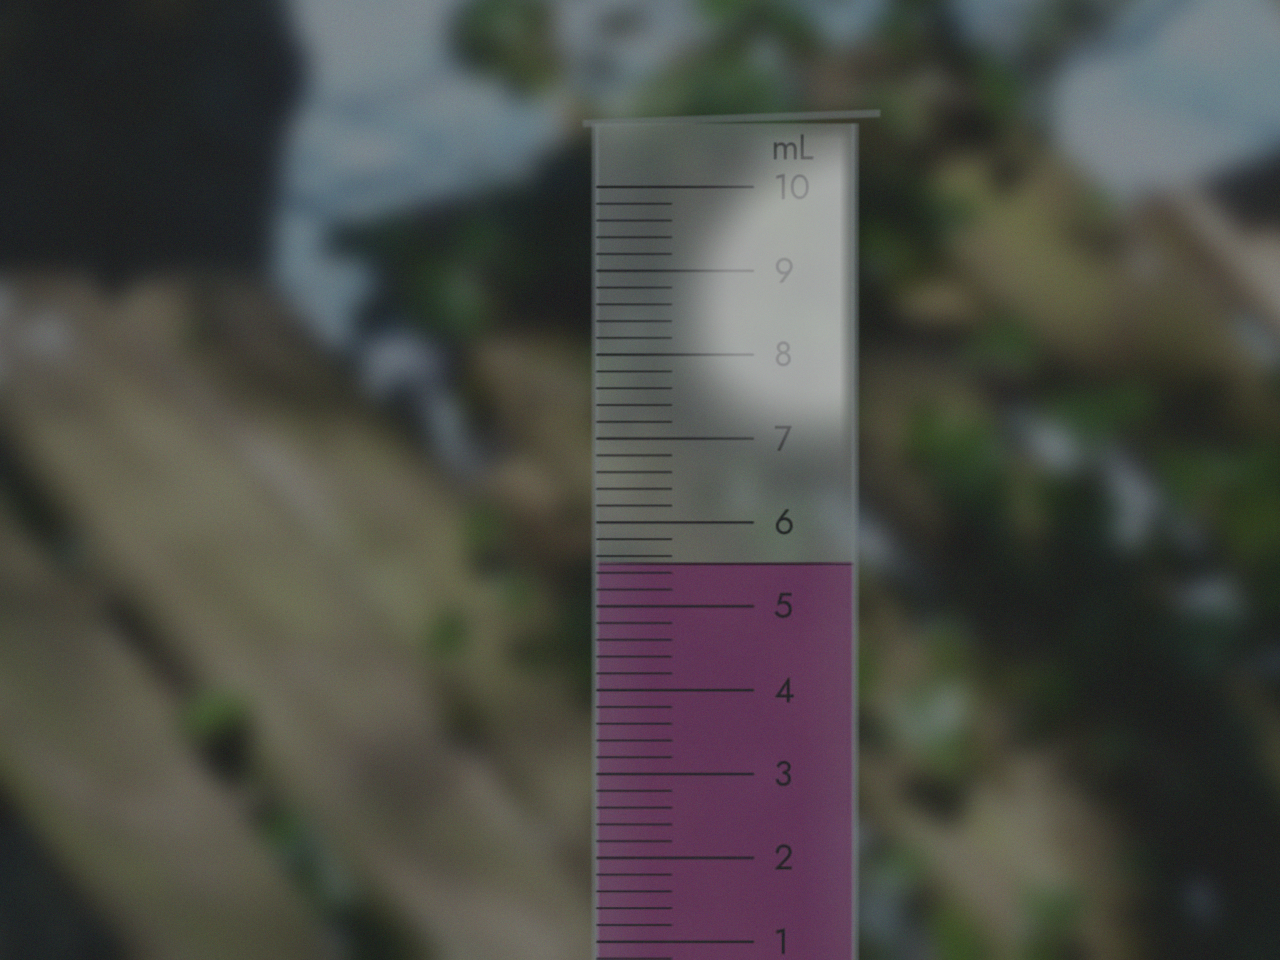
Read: 5.5 mL
